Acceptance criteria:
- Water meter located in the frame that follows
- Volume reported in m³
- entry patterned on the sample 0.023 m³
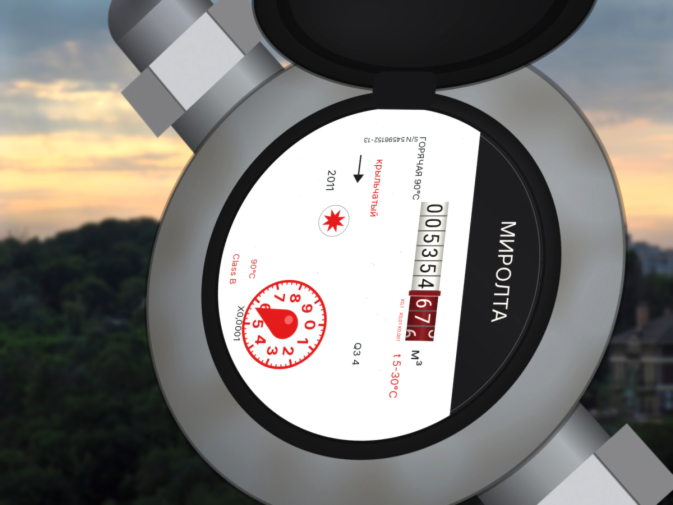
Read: 5354.6755 m³
